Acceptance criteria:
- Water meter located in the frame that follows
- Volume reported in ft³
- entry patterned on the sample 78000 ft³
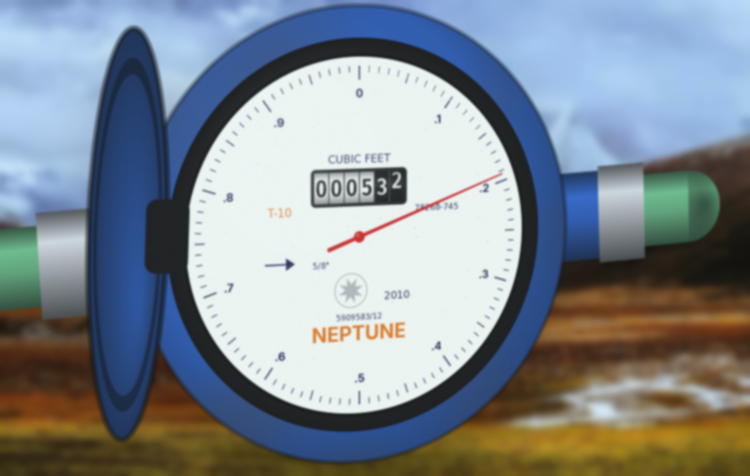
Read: 532.19 ft³
